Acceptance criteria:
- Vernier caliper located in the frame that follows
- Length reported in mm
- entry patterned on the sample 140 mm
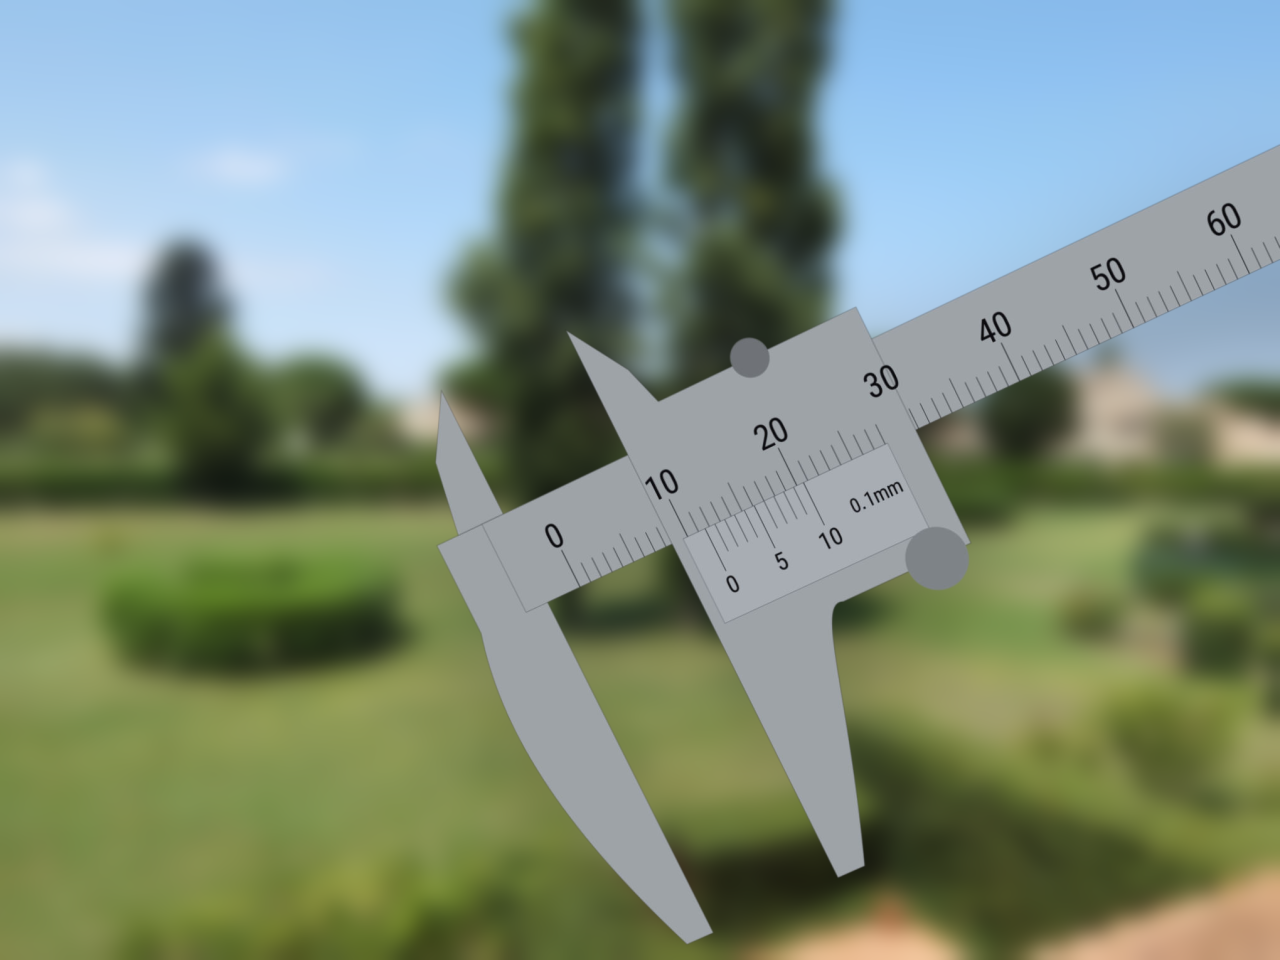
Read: 11.6 mm
